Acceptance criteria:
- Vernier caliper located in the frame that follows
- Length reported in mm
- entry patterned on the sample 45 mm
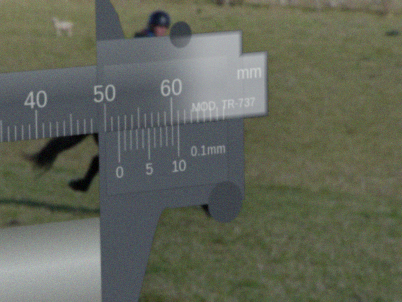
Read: 52.0 mm
